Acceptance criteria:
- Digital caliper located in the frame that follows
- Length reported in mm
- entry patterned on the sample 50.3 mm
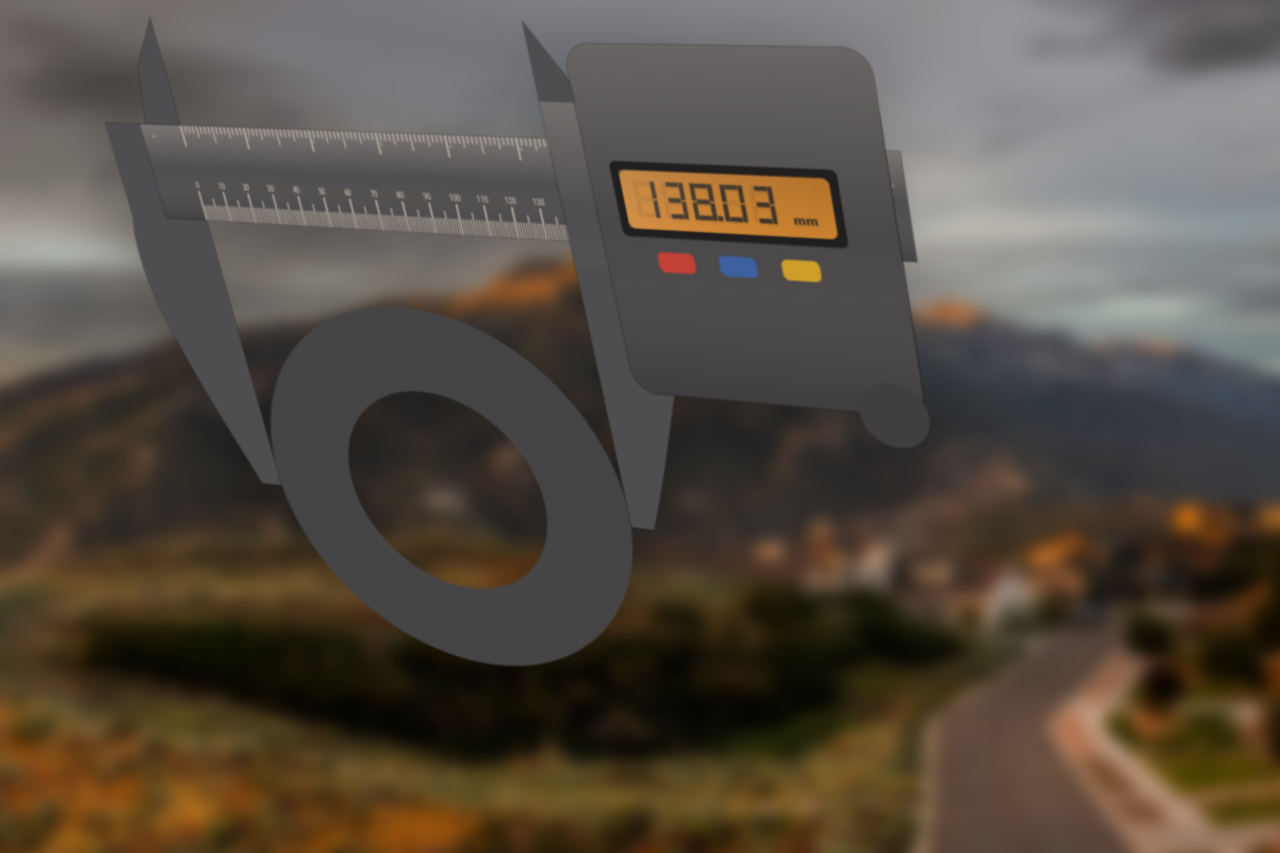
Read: 138.03 mm
